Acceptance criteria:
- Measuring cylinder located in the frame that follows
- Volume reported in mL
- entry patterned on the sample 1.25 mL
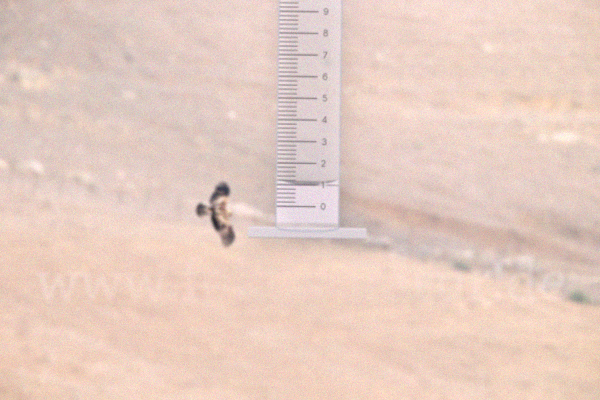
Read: 1 mL
